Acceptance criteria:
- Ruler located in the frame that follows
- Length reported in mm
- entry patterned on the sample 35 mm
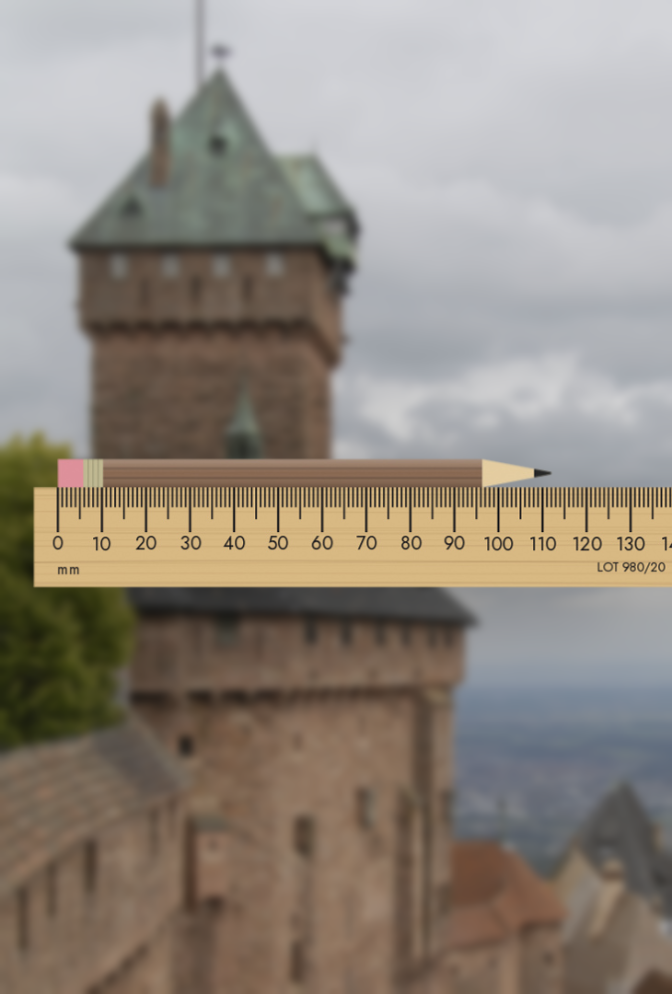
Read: 112 mm
